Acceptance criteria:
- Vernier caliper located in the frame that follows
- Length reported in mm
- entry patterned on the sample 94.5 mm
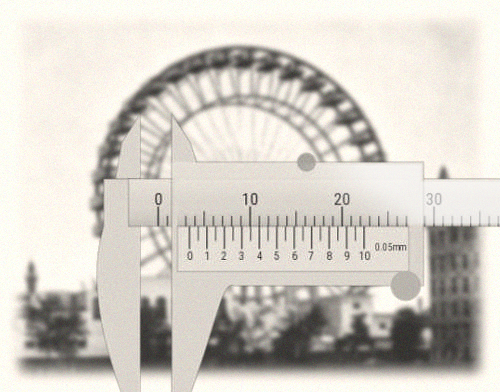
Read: 3.4 mm
